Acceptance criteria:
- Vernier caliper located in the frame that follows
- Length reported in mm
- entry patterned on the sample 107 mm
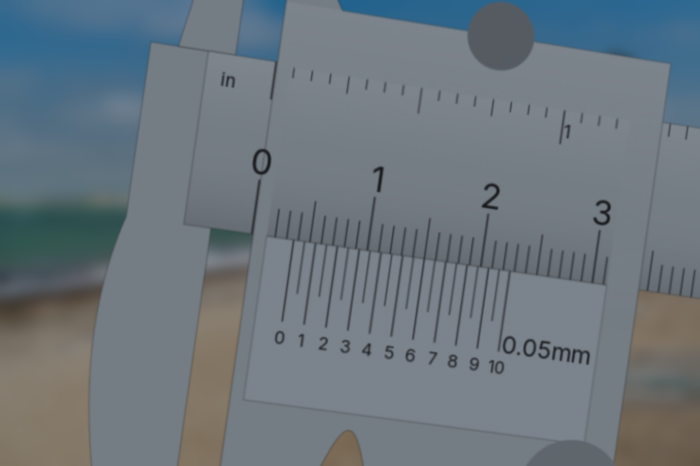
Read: 3.6 mm
